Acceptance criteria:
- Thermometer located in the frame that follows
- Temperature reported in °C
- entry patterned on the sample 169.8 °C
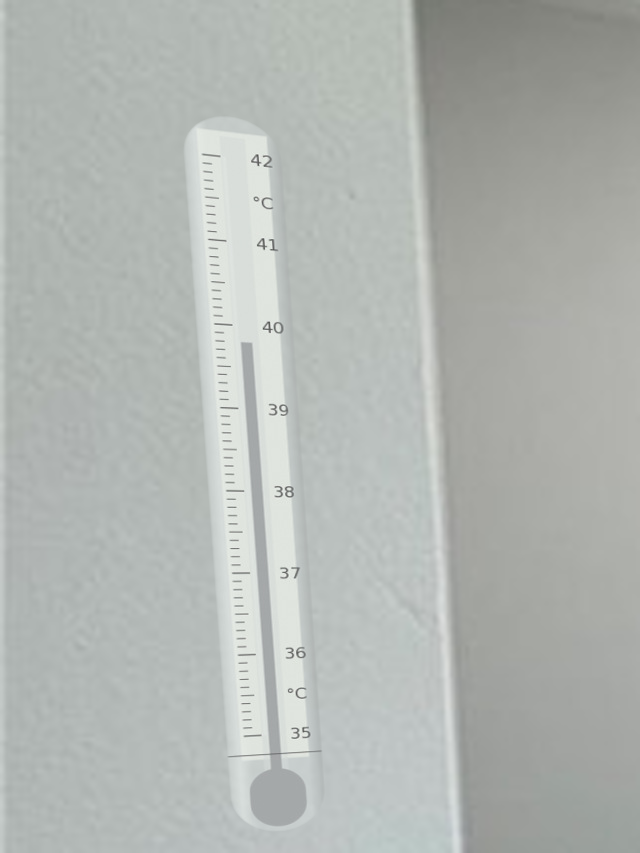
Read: 39.8 °C
